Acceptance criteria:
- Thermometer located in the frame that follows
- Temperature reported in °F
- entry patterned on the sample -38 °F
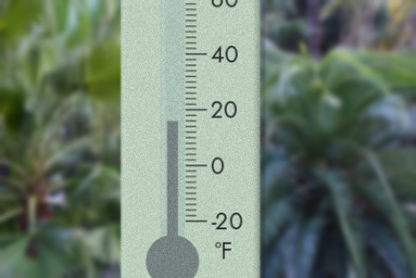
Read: 16 °F
